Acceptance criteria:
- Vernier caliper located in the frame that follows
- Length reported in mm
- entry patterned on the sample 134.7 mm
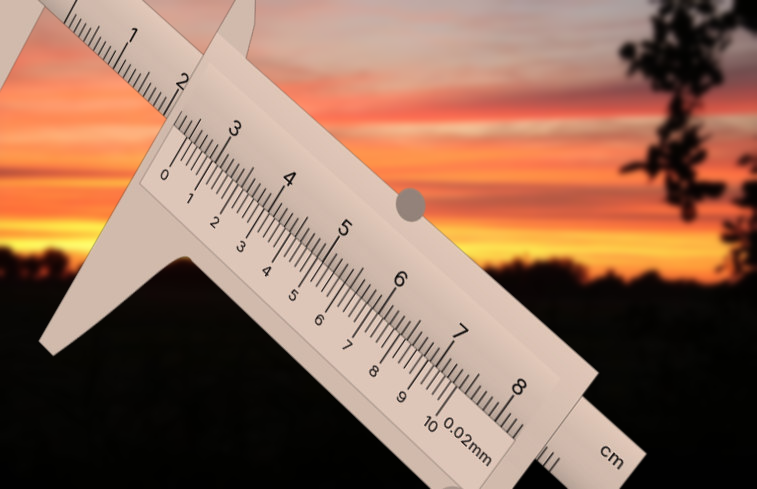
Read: 24.6 mm
